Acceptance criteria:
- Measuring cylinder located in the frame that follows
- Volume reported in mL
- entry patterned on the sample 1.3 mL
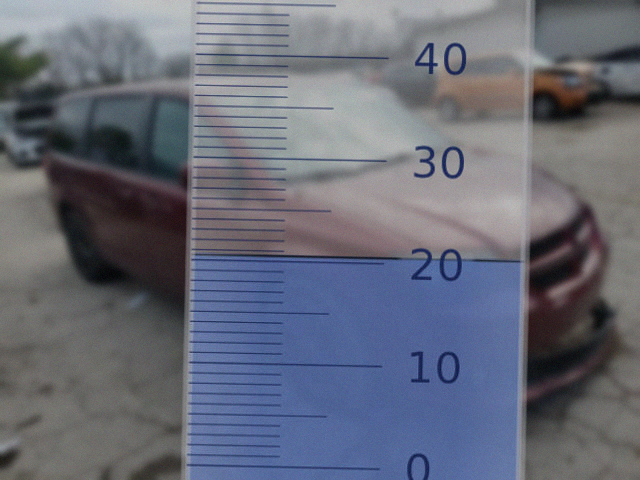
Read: 20.5 mL
